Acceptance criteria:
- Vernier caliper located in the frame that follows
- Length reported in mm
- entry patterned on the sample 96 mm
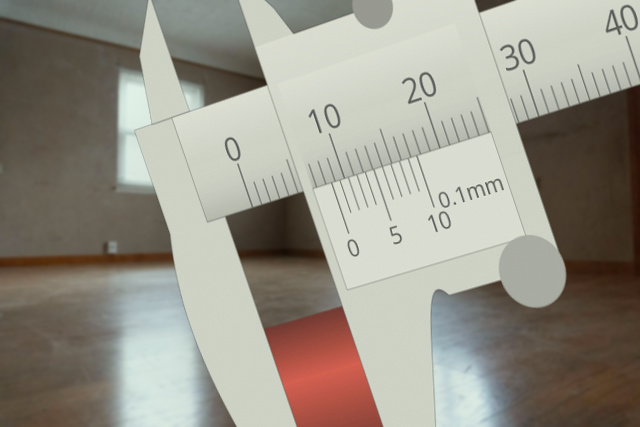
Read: 8.6 mm
